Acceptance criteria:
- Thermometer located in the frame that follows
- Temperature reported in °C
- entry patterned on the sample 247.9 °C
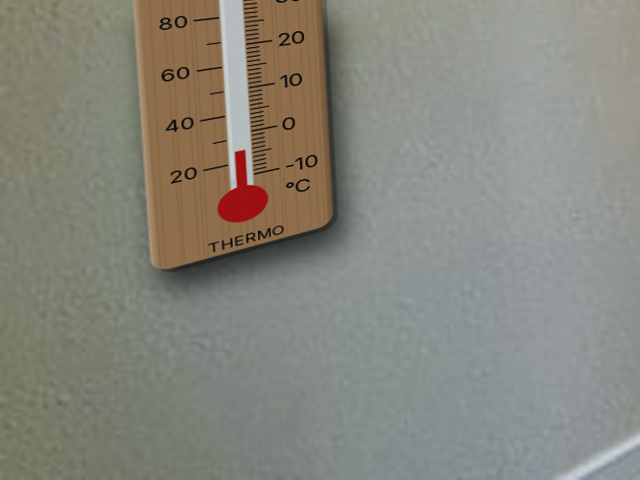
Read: -4 °C
